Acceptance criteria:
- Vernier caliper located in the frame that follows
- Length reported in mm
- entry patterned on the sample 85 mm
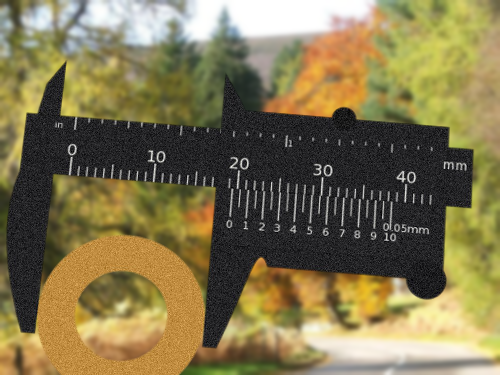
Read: 19.4 mm
